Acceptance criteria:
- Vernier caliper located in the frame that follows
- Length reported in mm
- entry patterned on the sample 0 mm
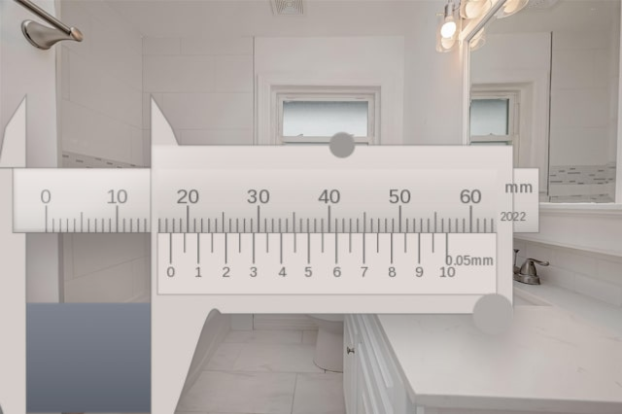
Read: 17.6 mm
